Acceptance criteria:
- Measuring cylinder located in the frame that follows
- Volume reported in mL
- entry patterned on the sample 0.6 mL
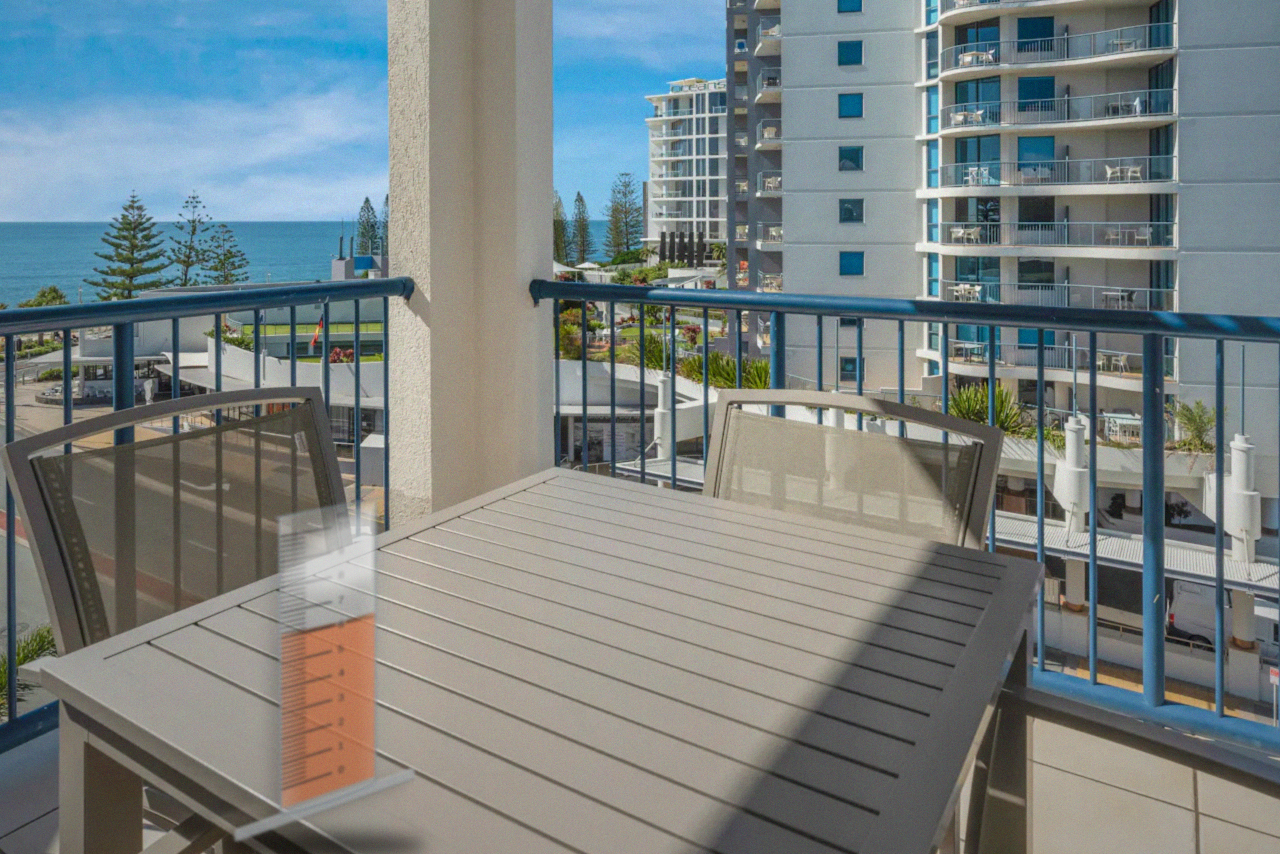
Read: 6 mL
